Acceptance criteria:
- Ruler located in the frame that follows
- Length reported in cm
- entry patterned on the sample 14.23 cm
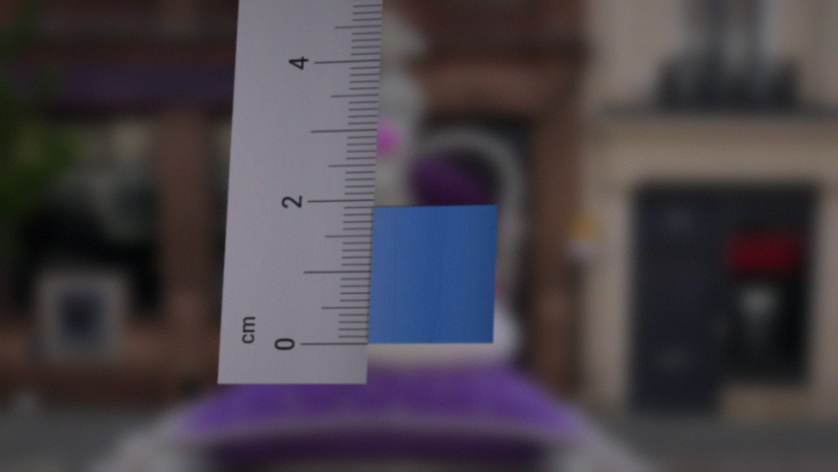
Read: 1.9 cm
